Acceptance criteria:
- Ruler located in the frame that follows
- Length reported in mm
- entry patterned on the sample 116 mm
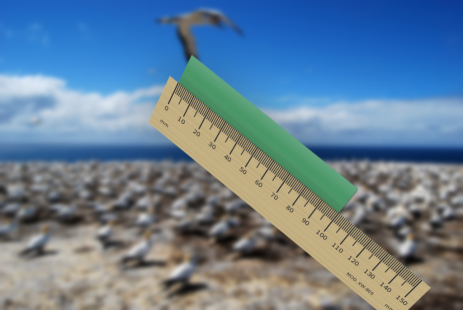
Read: 100 mm
